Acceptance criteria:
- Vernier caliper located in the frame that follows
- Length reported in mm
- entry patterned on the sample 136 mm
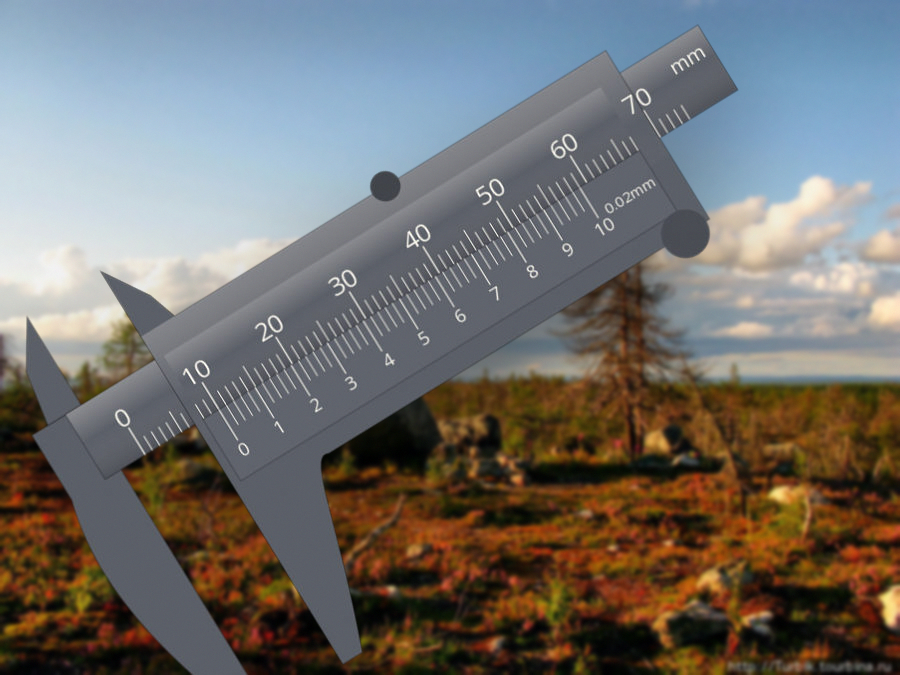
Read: 10.0 mm
